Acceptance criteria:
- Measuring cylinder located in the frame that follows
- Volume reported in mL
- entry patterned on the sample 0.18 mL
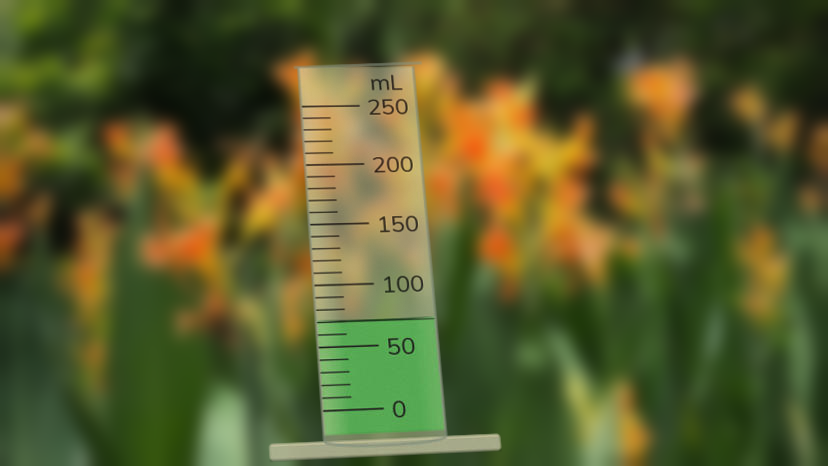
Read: 70 mL
